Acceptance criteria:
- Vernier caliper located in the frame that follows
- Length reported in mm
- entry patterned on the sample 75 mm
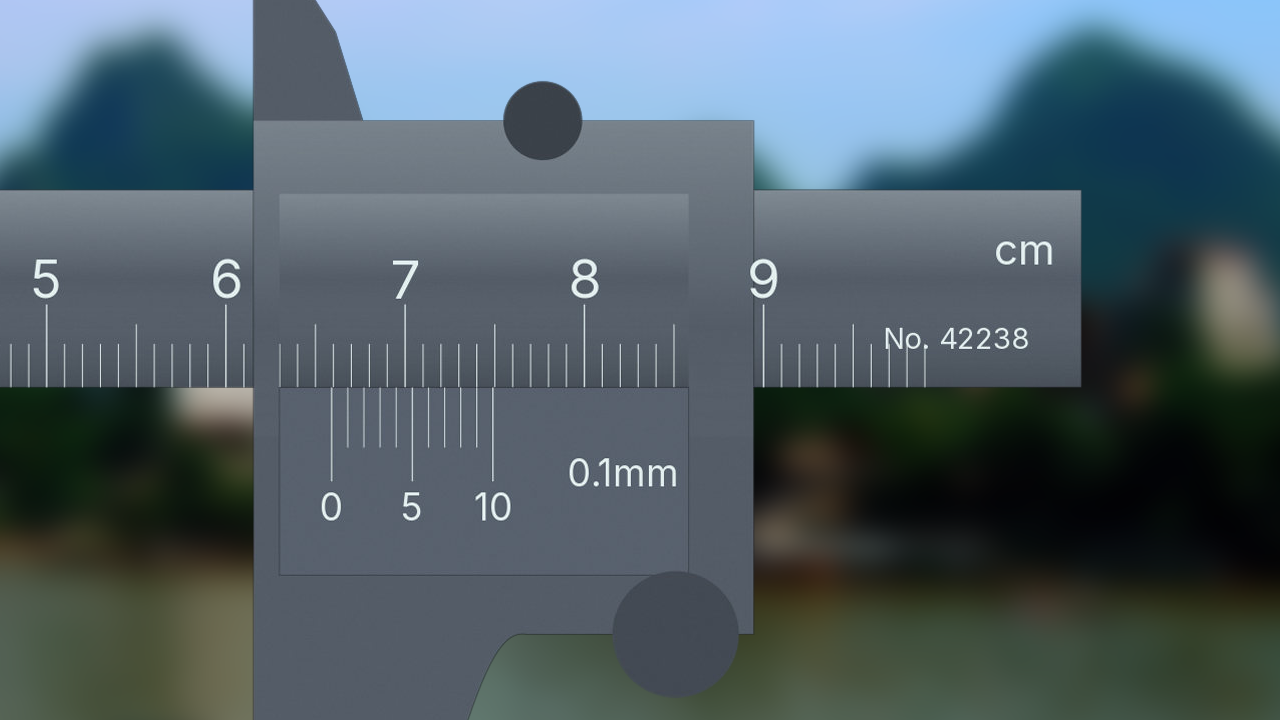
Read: 65.9 mm
